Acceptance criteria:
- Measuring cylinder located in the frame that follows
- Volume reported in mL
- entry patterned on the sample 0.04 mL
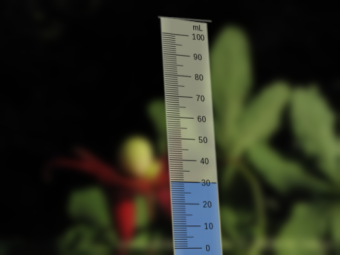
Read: 30 mL
